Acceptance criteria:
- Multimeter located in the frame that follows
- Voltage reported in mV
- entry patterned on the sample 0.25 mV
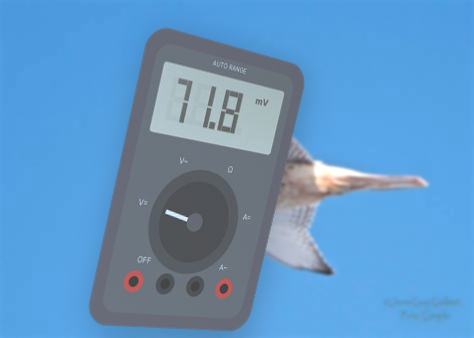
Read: 71.8 mV
